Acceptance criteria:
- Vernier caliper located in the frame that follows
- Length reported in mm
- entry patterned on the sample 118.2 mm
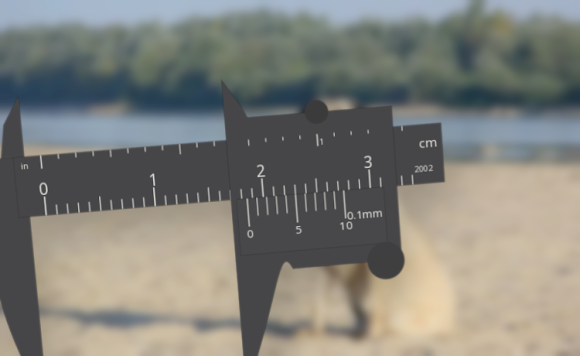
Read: 18.5 mm
